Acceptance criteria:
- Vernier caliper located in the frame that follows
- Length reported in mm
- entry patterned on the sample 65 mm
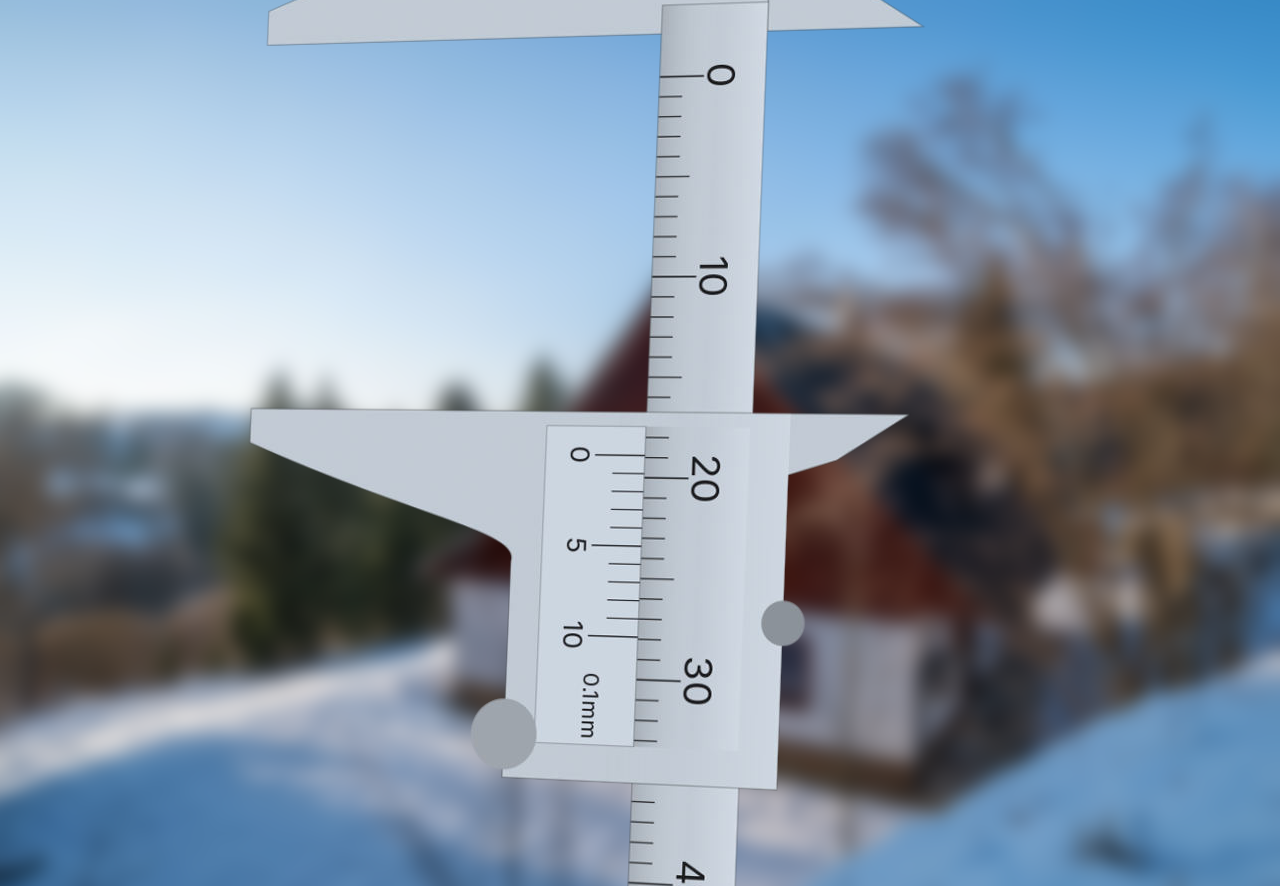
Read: 18.9 mm
